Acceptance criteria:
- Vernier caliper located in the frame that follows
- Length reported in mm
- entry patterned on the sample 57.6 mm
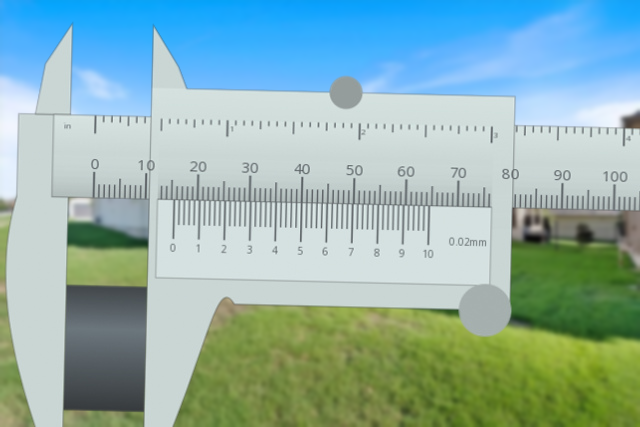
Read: 15.5 mm
